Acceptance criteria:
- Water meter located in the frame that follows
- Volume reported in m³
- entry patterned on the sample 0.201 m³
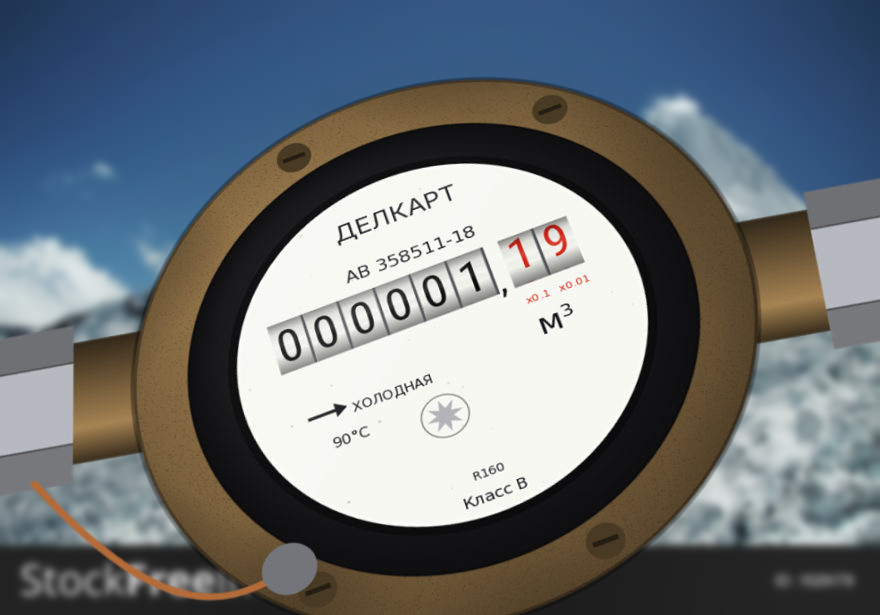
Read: 1.19 m³
